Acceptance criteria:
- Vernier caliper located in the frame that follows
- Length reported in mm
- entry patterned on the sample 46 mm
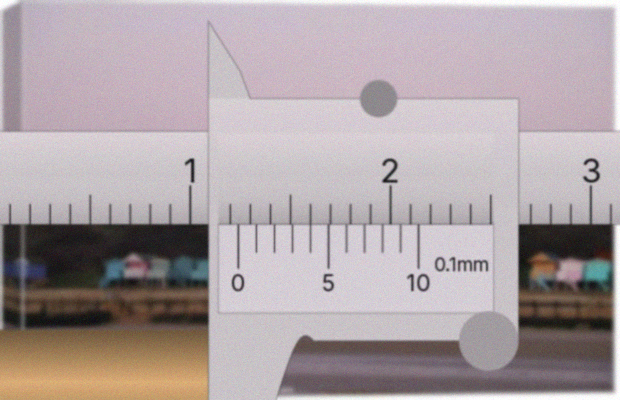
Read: 12.4 mm
